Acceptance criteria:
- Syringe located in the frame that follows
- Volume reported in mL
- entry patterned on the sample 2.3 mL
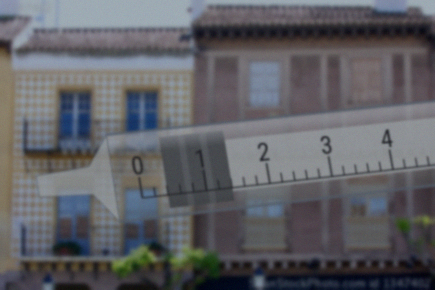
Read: 0.4 mL
